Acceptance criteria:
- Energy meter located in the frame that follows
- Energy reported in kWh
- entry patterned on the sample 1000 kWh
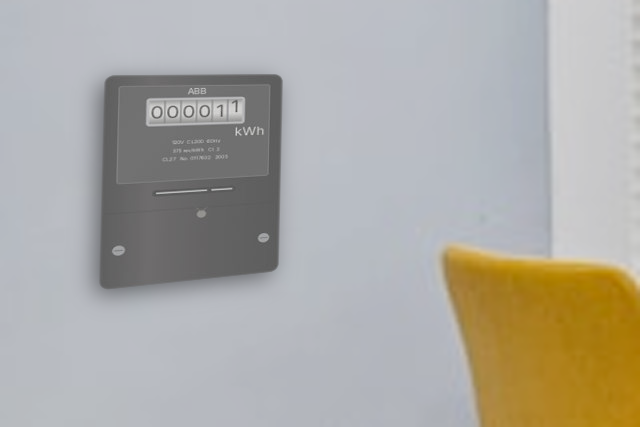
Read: 11 kWh
